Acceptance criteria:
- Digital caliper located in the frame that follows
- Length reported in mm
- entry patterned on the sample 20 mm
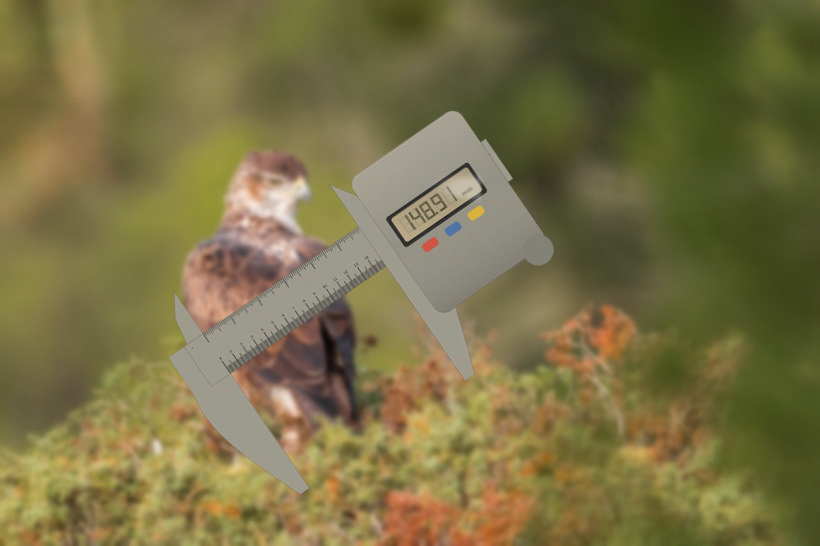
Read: 148.91 mm
